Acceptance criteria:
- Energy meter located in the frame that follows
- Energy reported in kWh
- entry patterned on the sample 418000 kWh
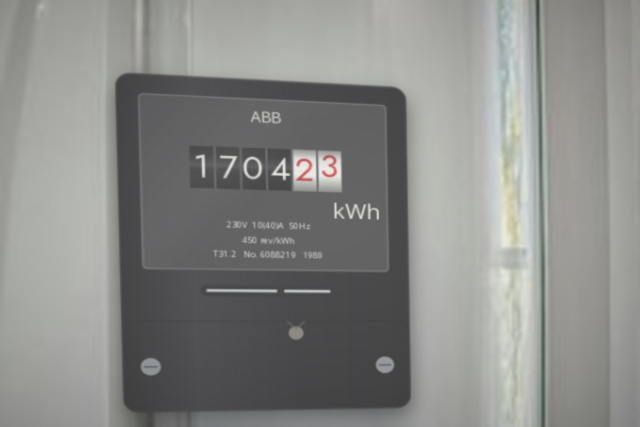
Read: 1704.23 kWh
